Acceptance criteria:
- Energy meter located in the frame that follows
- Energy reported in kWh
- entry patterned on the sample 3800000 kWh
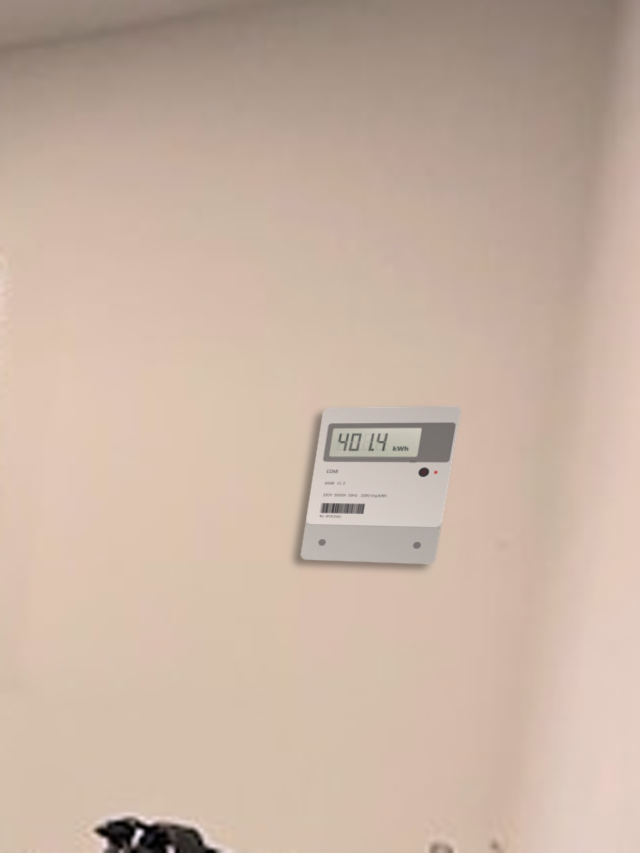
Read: 401.4 kWh
